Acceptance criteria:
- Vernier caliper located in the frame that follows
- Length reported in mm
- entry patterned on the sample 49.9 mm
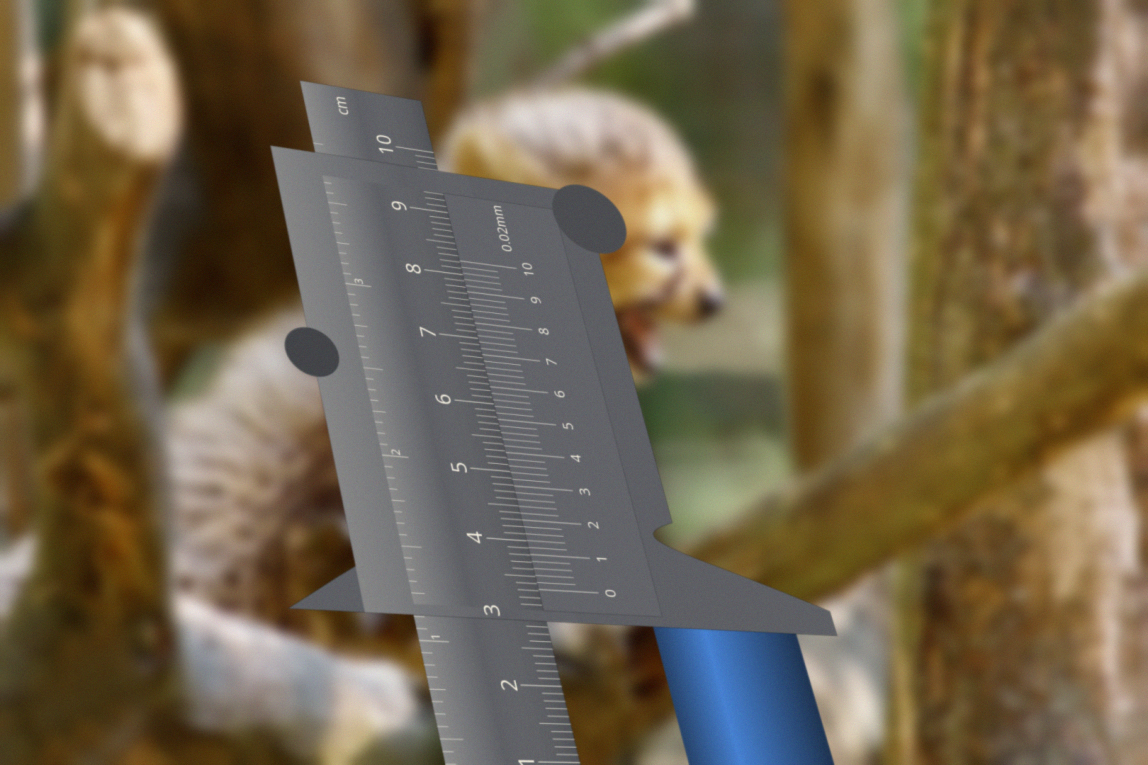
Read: 33.2 mm
